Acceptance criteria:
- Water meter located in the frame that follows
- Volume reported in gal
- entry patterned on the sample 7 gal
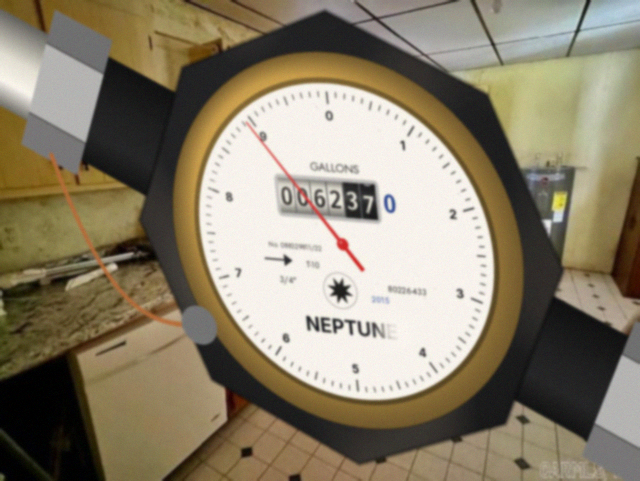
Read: 62368.9 gal
